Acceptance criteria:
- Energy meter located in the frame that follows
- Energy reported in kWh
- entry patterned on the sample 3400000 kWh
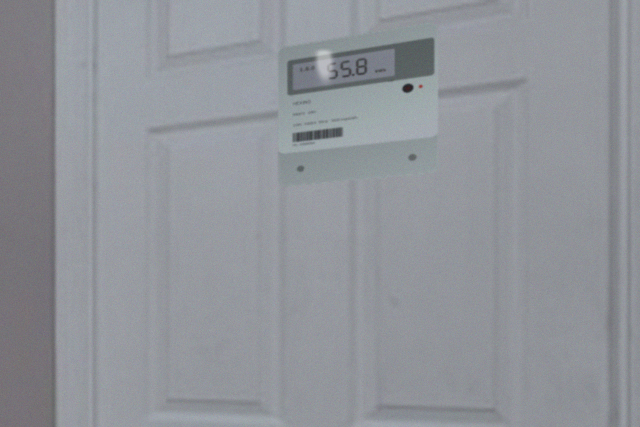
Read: 55.8 kWh
